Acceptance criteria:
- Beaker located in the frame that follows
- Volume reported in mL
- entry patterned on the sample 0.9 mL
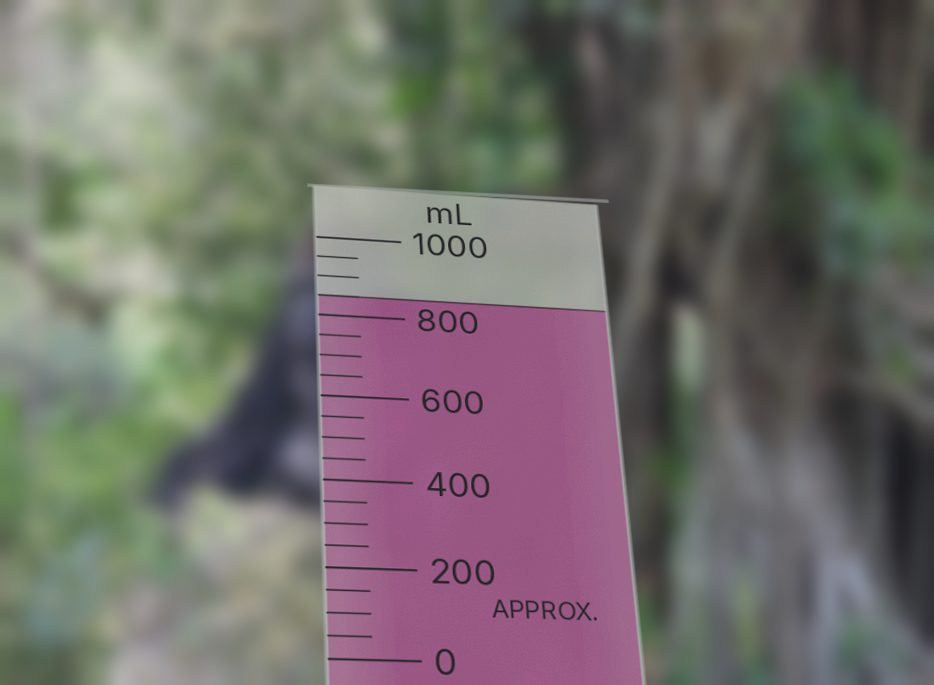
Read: 850 mL
